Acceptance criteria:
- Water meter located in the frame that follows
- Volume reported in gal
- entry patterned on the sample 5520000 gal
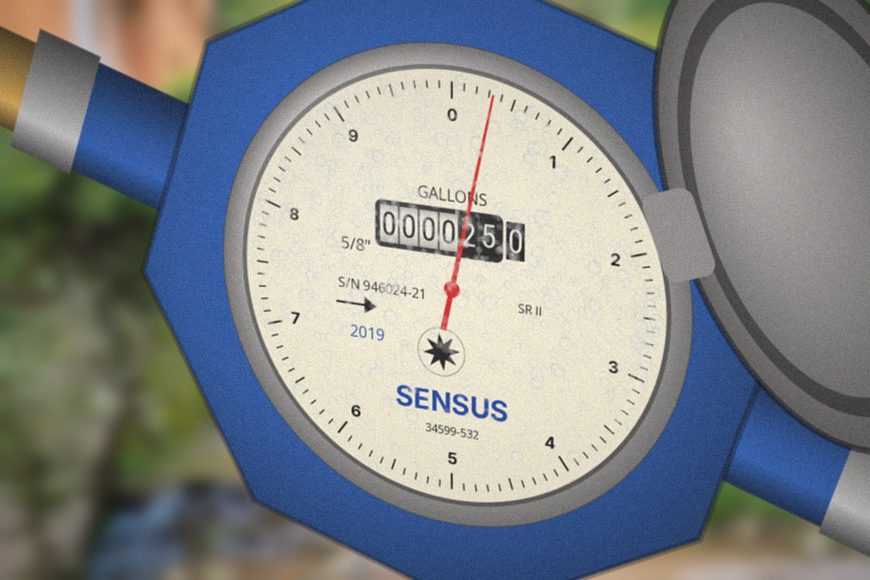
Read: 250.3 gal
